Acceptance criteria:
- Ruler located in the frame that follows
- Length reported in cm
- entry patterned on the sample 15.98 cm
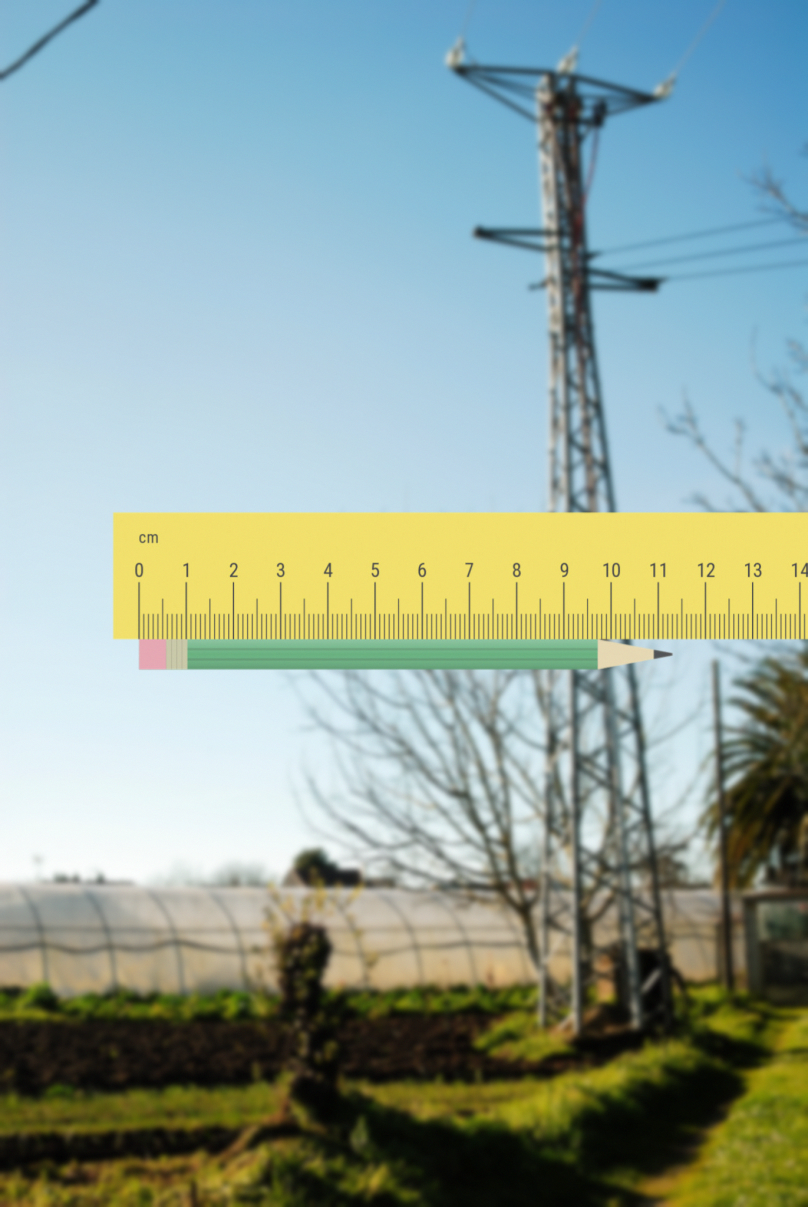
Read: 11.3 cm
